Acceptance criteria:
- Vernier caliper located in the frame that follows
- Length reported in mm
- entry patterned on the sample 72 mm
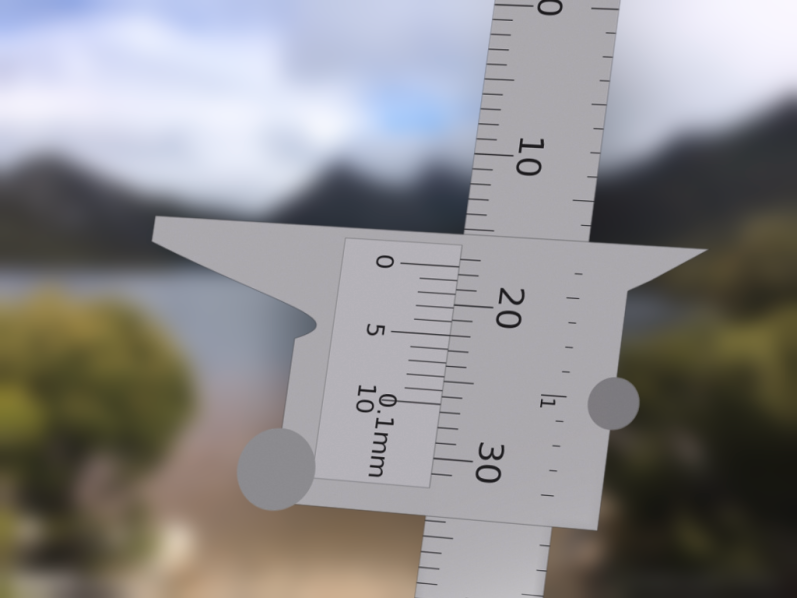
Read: 17.5 mm
